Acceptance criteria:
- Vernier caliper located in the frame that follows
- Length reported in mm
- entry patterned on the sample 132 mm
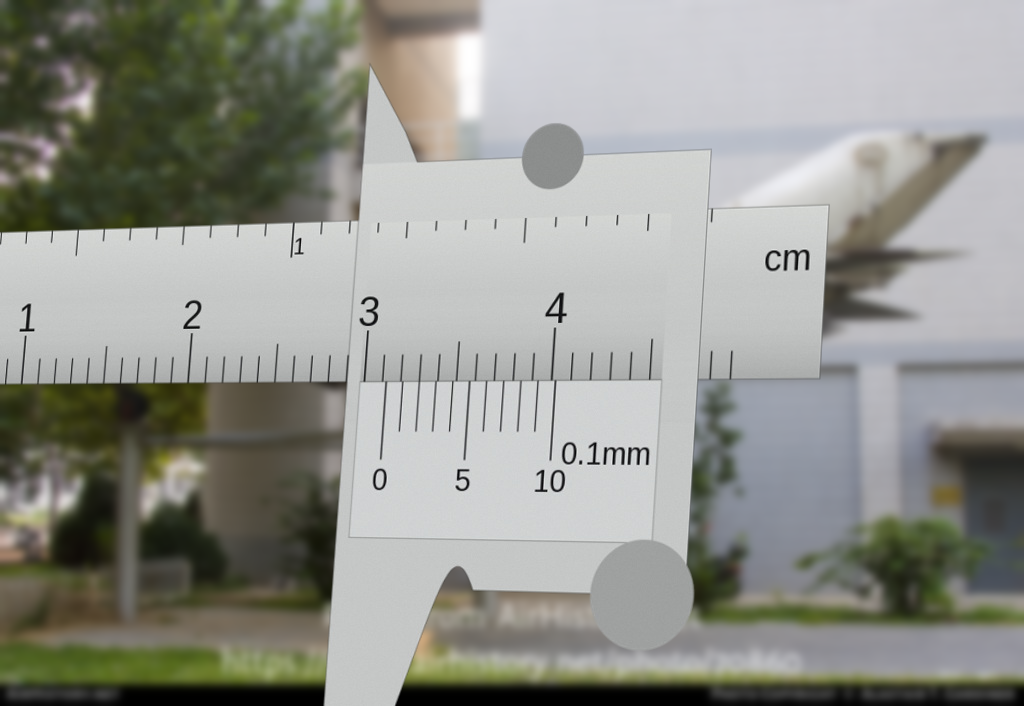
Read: 31.2 mm
